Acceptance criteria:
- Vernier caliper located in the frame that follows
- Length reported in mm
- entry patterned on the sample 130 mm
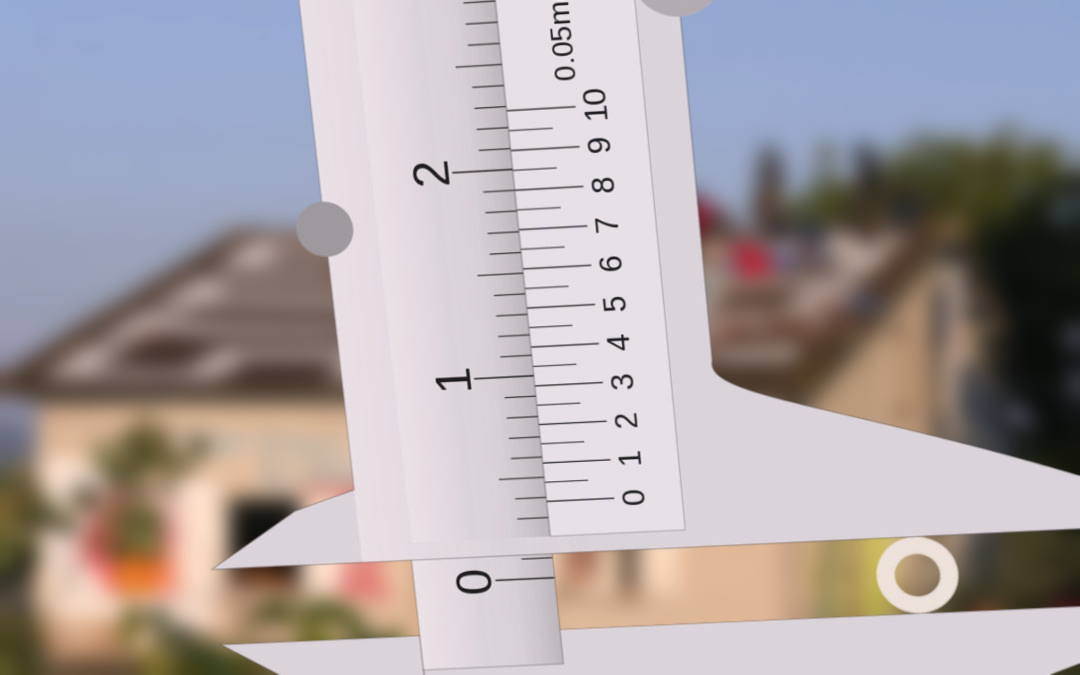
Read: 3.8 mm
